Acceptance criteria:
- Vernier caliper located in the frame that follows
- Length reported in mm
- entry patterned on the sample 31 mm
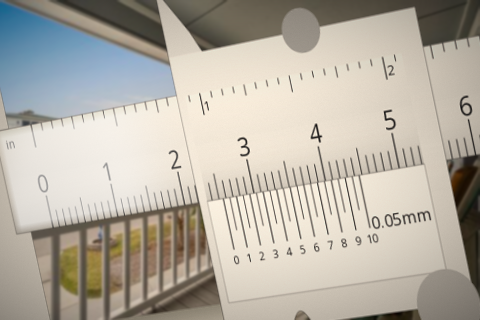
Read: 25.6 mm
